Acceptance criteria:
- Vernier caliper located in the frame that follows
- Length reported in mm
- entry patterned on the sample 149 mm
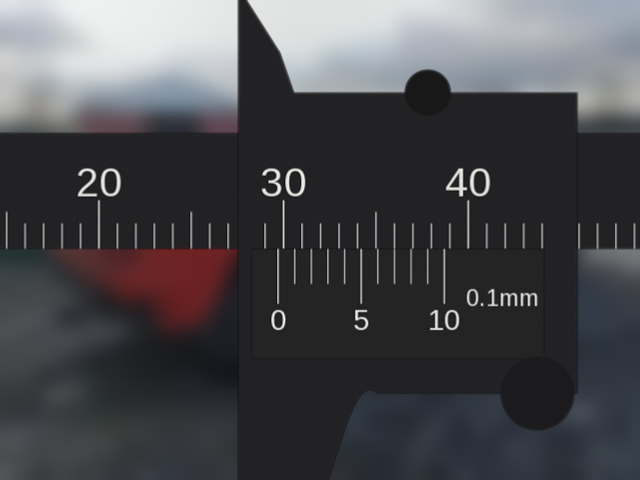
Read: 29.7 mm
